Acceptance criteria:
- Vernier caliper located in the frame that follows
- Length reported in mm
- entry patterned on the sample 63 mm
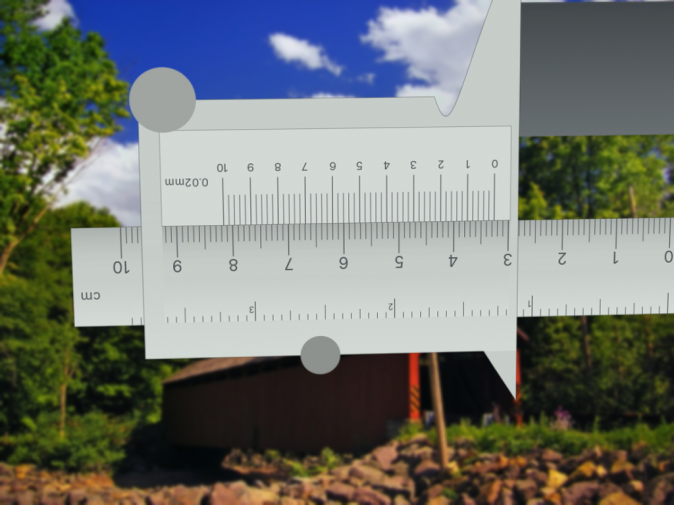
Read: 32.6 mm
